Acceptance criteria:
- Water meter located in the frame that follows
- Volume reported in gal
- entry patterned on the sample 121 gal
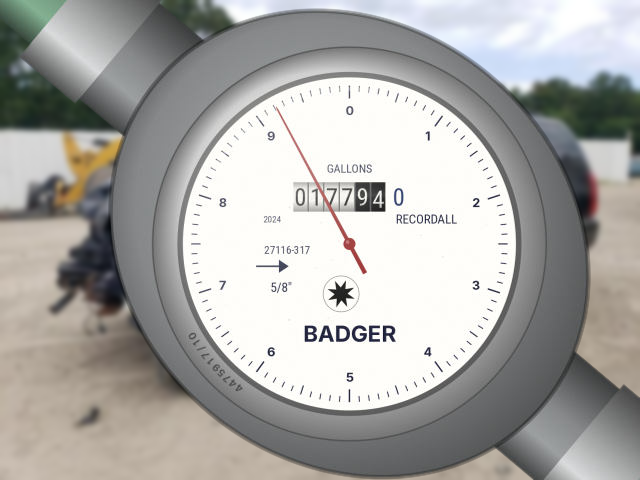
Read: 177939.2 gal
